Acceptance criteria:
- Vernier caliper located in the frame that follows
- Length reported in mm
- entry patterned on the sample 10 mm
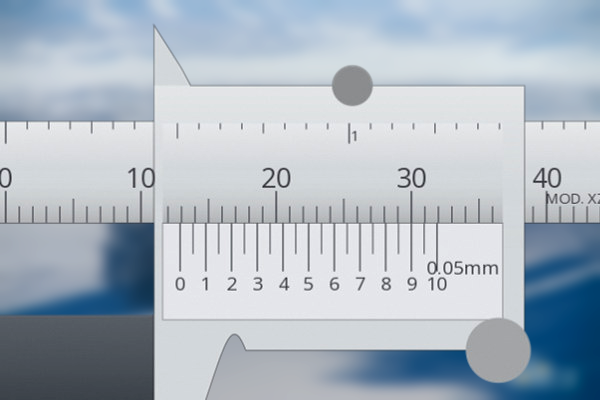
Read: 12.9 mm
